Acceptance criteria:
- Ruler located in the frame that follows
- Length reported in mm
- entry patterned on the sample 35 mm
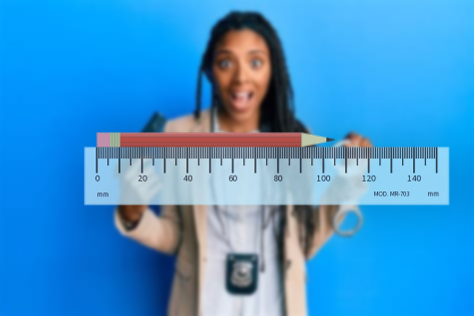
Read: 105 mm
